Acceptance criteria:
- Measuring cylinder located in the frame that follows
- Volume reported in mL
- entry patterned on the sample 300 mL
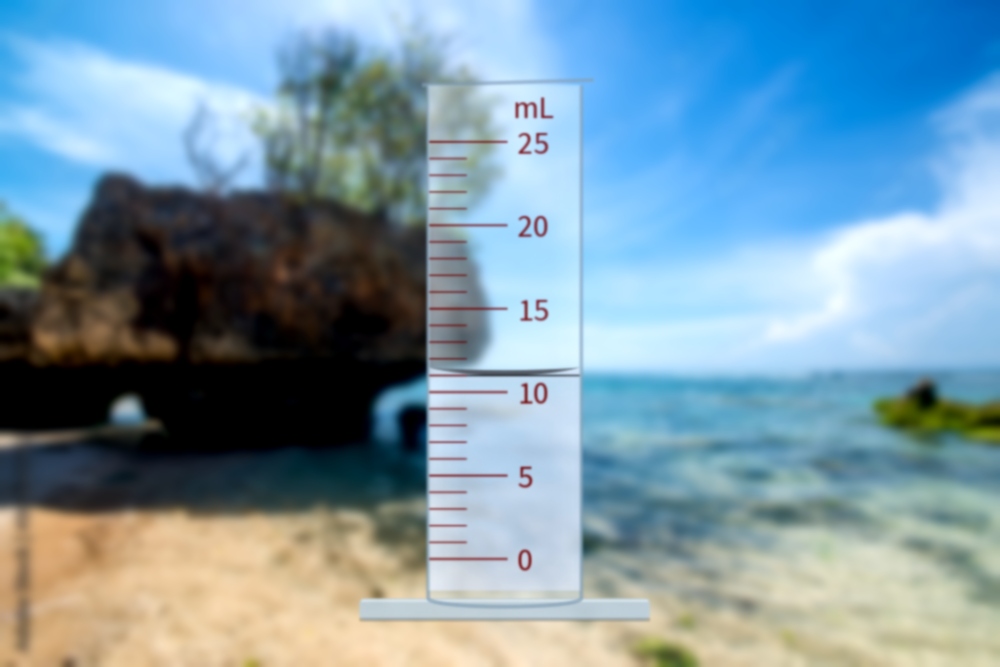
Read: 11 mL
